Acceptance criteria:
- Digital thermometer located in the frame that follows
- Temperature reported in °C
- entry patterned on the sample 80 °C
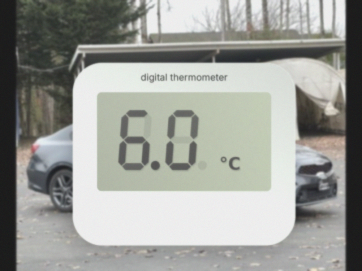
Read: 6.0 °C
